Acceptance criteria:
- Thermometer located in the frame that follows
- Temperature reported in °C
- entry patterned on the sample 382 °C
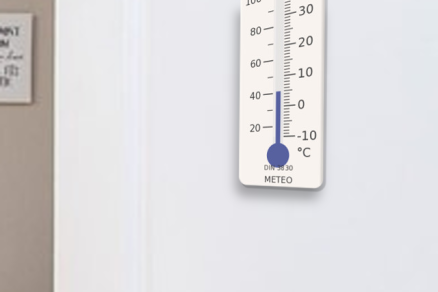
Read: 5 °C
